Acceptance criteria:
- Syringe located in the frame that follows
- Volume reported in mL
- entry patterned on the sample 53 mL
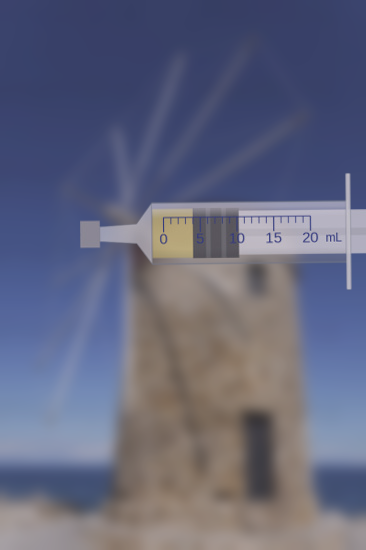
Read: 4 mL
